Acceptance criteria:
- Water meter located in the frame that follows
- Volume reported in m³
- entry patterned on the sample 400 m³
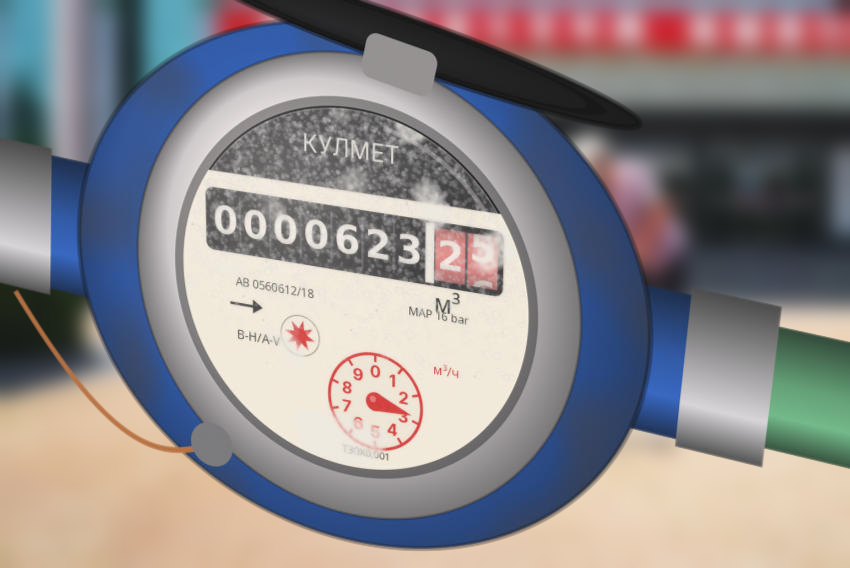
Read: 623.252 m³
